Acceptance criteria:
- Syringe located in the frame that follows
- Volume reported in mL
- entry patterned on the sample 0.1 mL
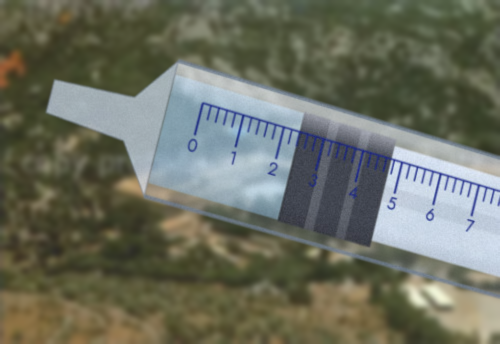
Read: 2.4 mL
